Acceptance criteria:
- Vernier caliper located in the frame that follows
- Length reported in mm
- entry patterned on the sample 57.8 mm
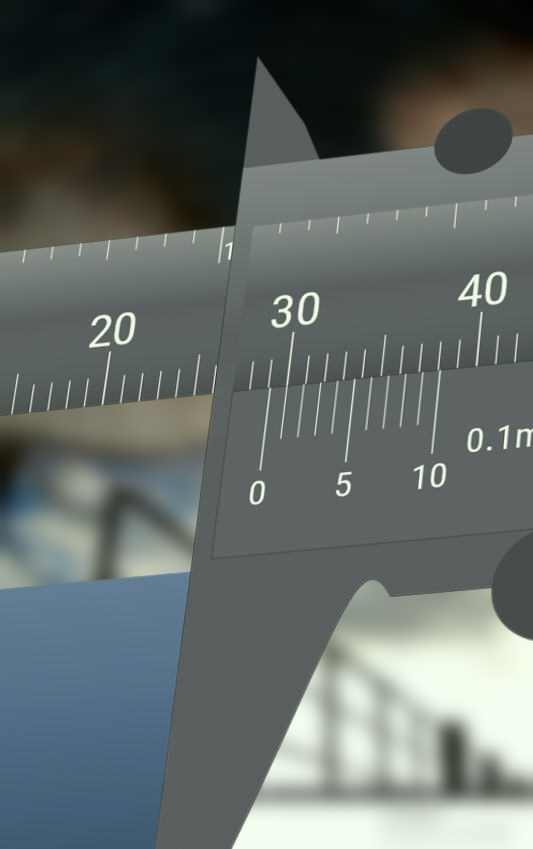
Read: 29.1 mm
